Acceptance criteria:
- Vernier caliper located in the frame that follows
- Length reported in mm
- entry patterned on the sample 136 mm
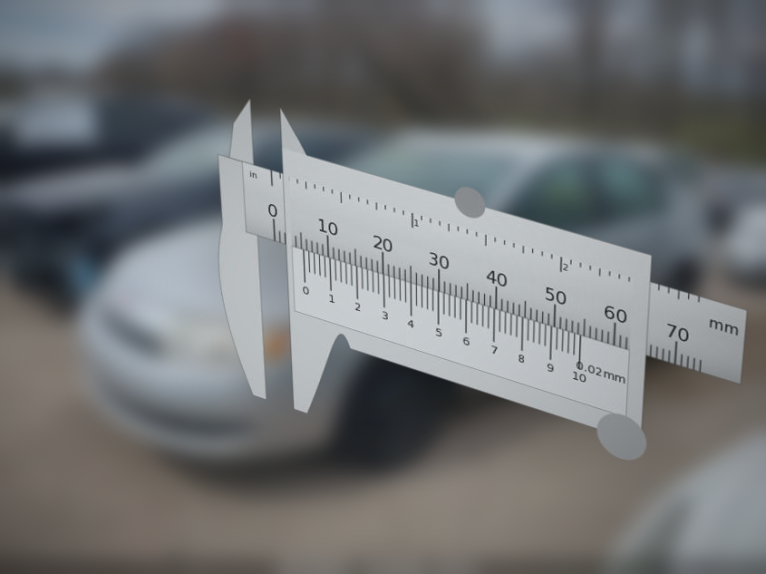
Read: 5.4 mm
